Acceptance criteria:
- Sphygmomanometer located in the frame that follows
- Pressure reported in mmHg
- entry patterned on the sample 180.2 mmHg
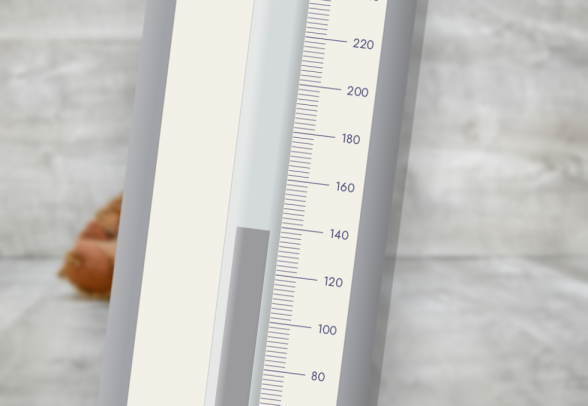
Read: 138 mmHg
